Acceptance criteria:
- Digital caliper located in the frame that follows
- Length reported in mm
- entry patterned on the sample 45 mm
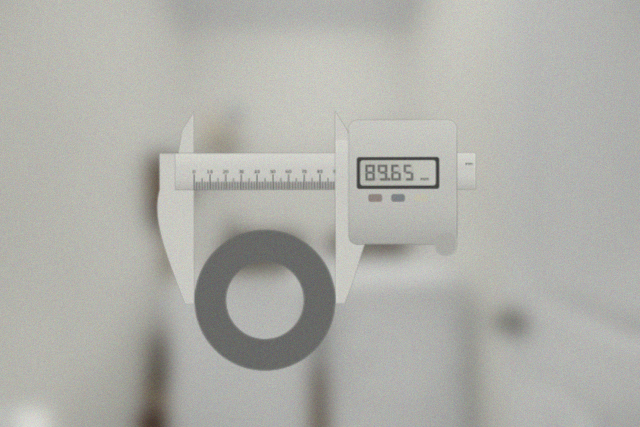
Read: 89.65 mm
